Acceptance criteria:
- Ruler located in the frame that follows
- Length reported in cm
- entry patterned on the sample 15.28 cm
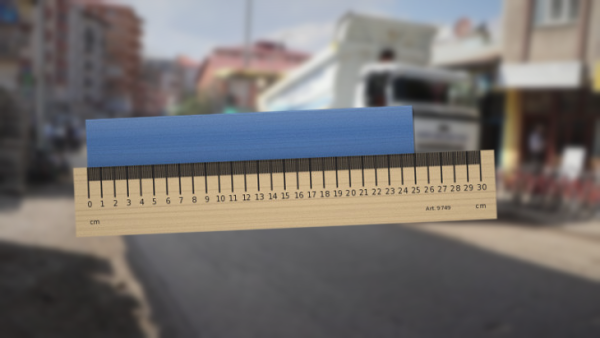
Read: 25 cm
